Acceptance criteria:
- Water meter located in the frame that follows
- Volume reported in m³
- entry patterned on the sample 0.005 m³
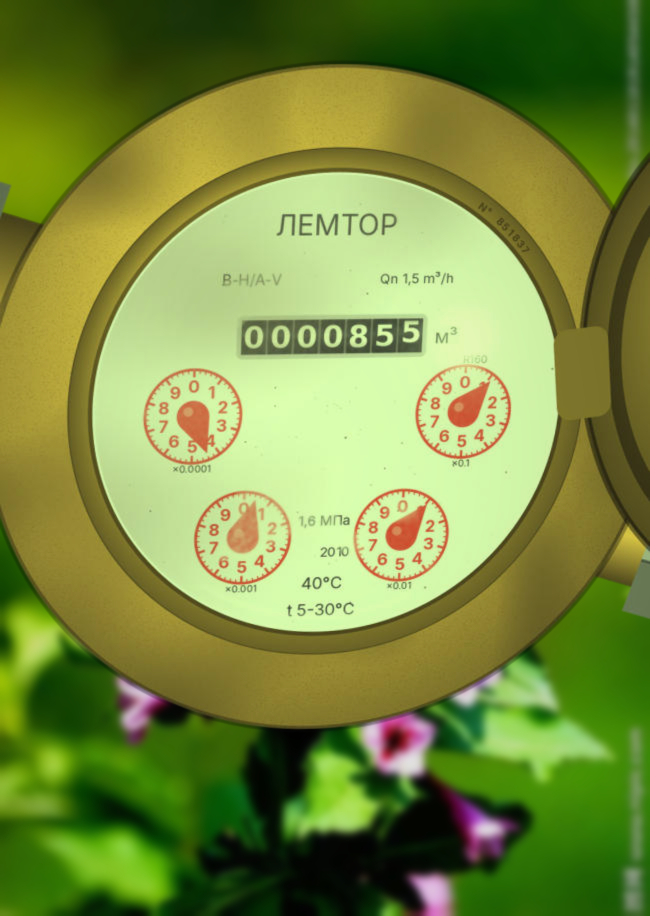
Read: 855.1104 m³
